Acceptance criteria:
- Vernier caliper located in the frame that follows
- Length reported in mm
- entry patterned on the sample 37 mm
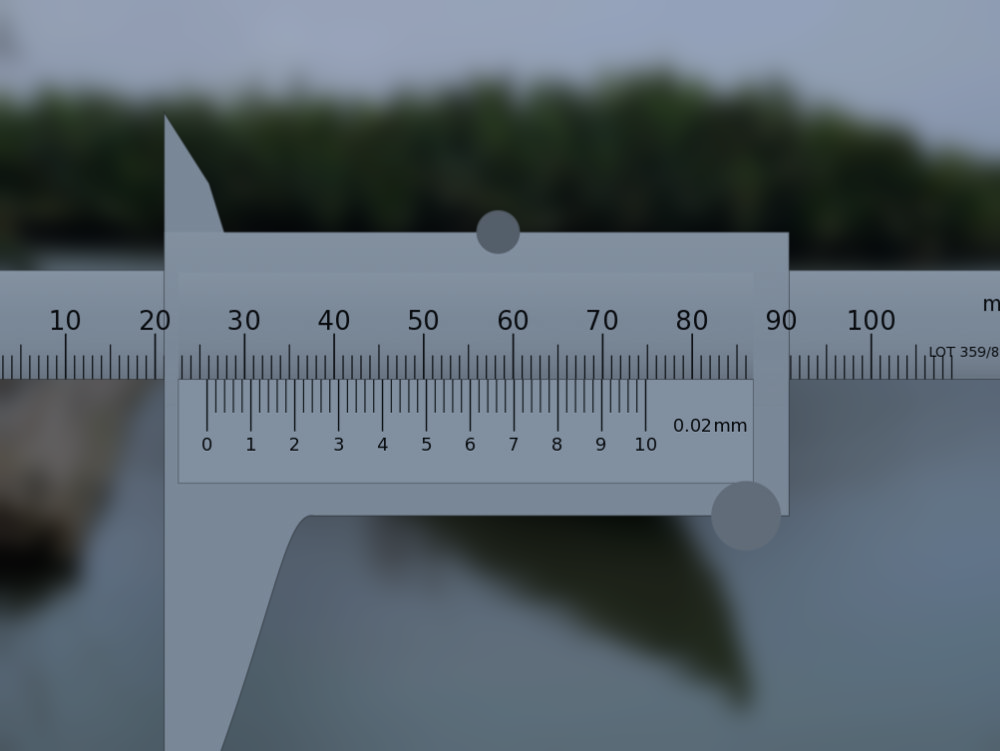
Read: 25.8 mm
